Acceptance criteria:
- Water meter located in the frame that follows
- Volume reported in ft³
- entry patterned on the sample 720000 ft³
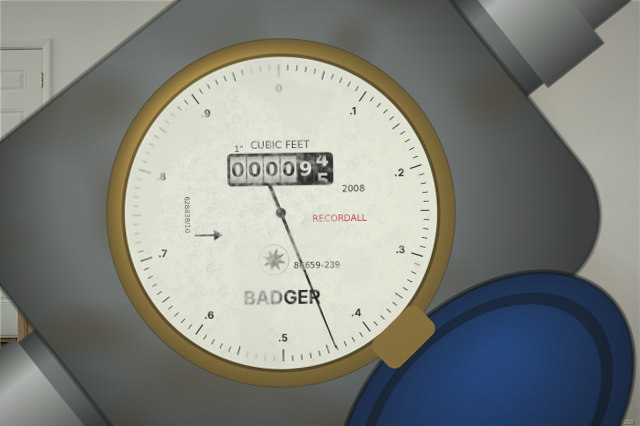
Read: 94.44 ft³
